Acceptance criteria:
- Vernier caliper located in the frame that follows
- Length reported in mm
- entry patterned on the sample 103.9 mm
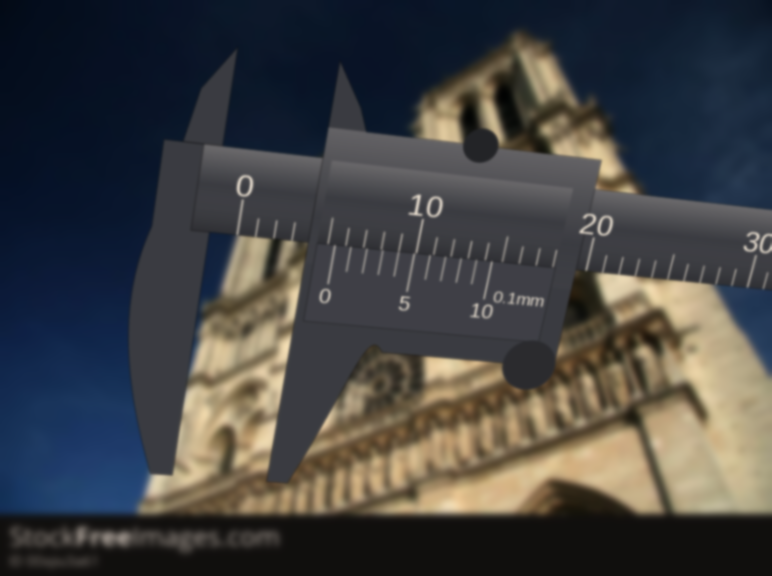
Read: 5.4 mm
